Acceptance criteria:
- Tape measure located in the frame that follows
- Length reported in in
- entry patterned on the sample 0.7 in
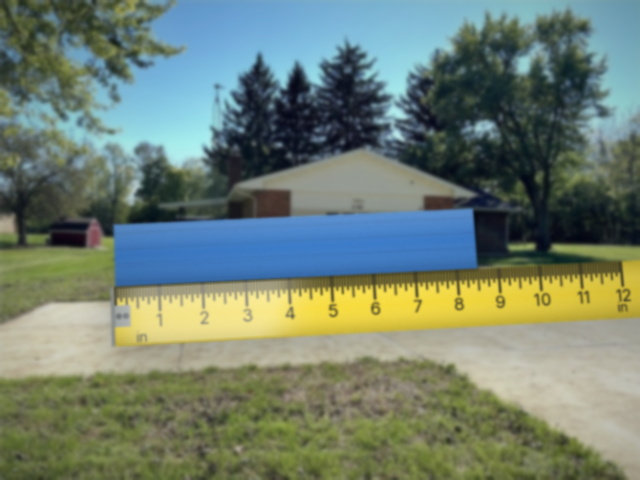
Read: 8.5 in
